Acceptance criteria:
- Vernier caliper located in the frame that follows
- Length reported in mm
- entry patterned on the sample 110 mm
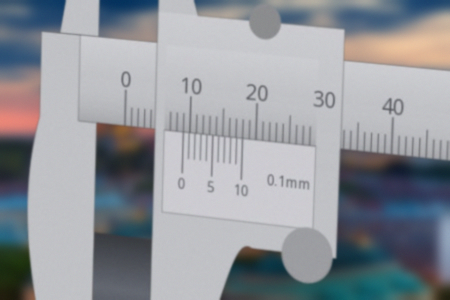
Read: 9.0 mm
